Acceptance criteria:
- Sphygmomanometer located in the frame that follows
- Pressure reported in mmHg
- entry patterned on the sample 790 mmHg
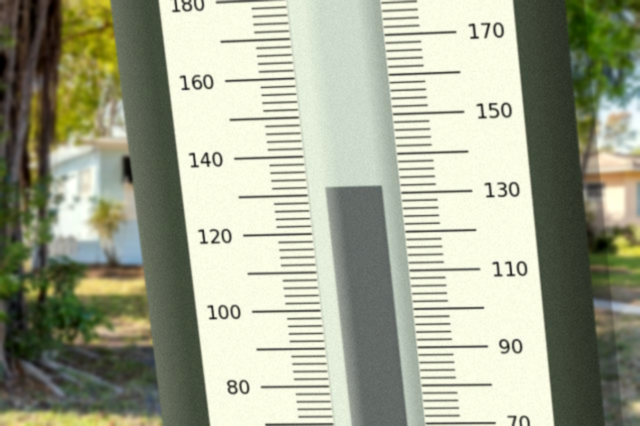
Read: 132 mmHg
